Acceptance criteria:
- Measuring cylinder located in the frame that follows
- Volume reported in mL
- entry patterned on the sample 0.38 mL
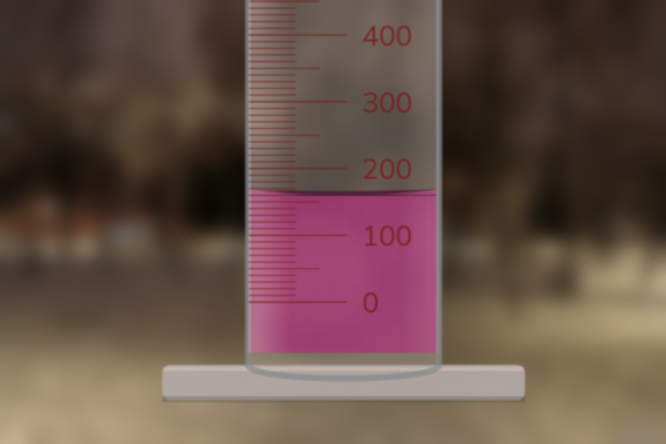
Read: 160 mL
